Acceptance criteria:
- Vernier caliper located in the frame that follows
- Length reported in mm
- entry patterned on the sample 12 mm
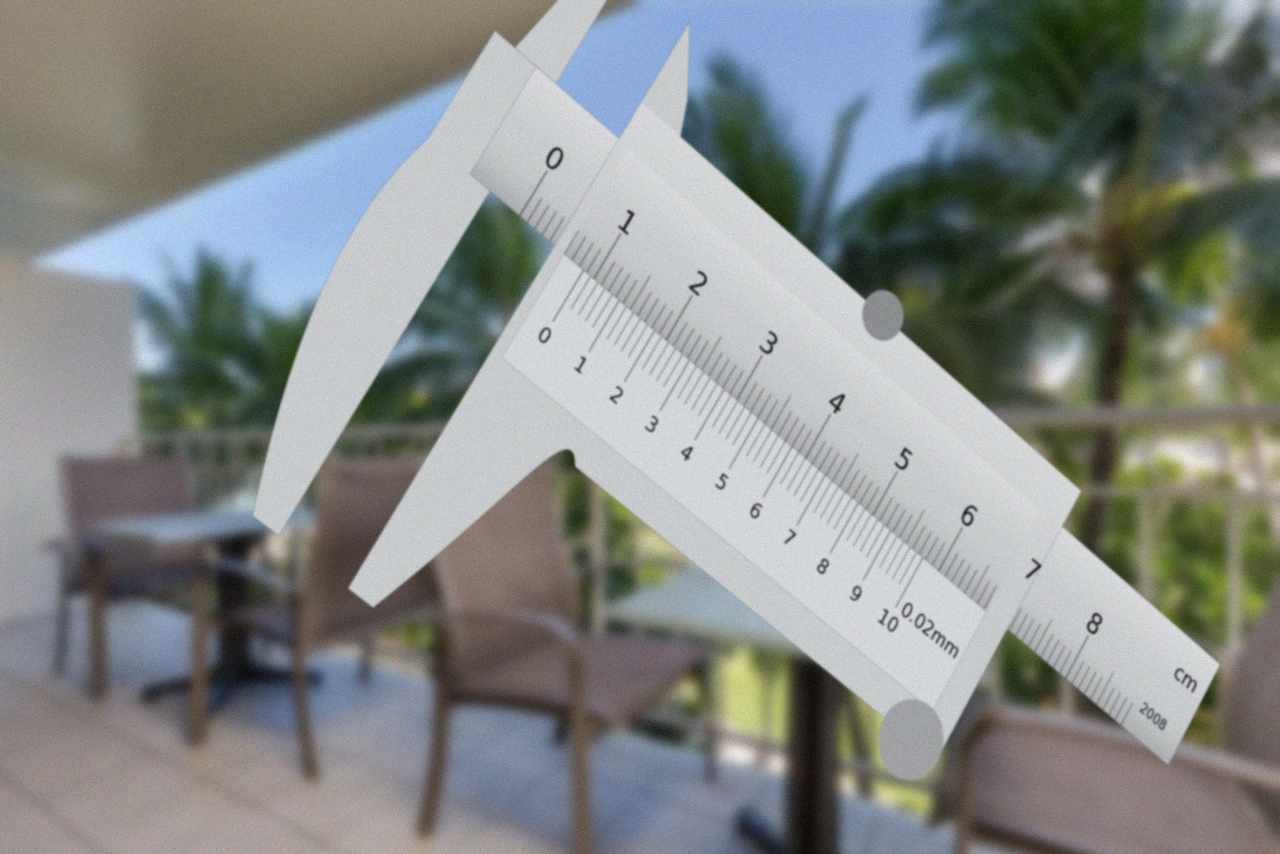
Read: 8.6 mm
